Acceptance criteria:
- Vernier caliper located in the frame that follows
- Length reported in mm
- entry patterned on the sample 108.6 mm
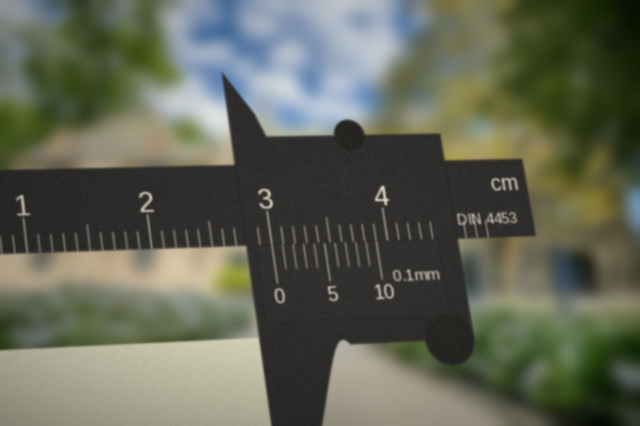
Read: 30.0 mm
